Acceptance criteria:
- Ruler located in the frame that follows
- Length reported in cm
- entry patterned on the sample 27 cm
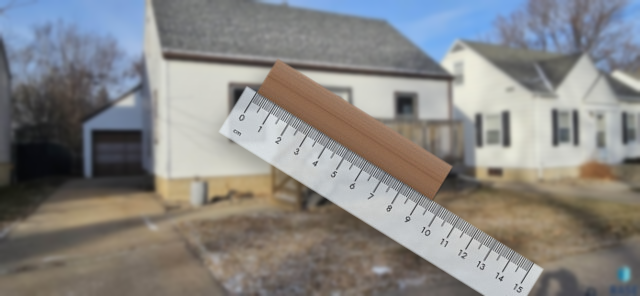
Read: 9.5 cm
